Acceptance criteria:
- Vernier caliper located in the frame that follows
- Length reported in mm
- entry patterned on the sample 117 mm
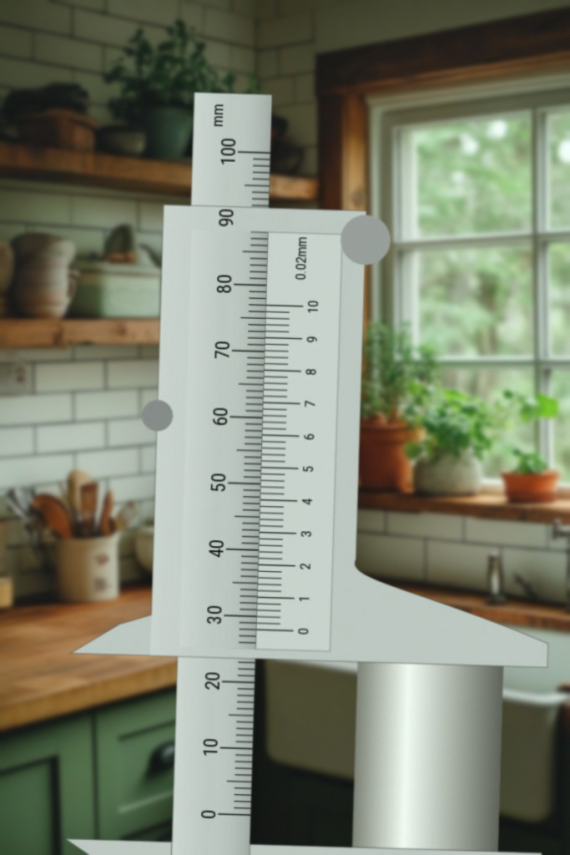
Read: 28.0 mm
